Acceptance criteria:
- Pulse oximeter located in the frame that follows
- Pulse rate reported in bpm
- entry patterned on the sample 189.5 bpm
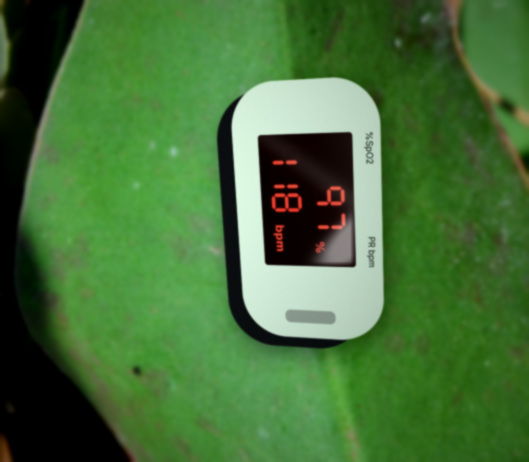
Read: 118 bpm
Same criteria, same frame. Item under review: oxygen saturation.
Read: 97 %
